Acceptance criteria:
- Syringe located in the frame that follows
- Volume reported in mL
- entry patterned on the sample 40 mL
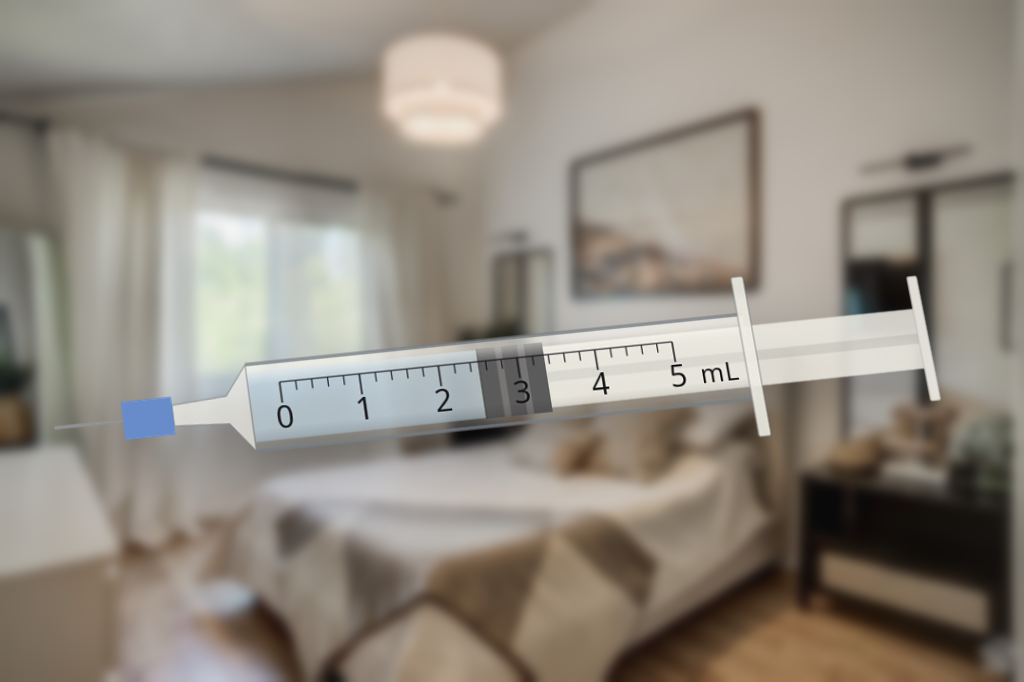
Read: 2.5 mL
